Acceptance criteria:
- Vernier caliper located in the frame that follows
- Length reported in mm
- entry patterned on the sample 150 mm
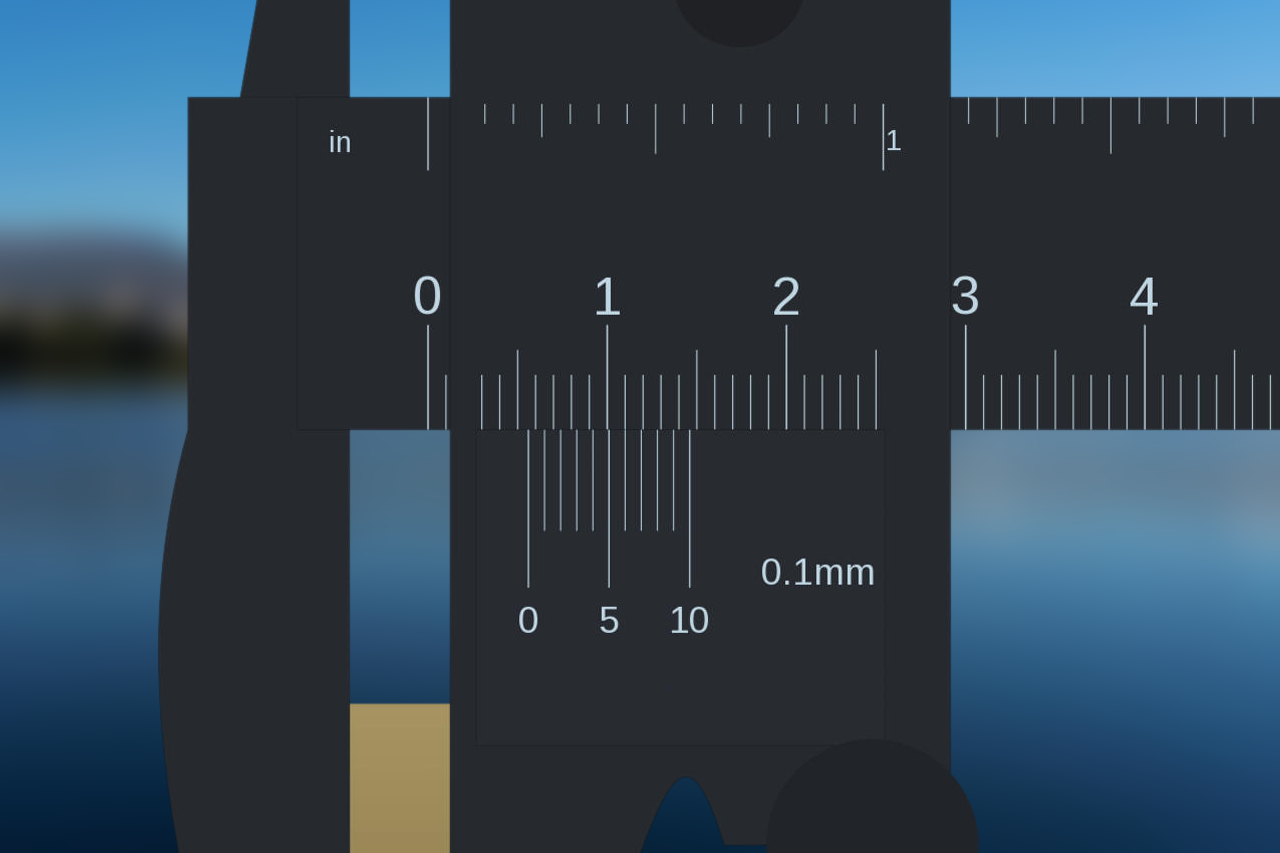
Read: 5.6 mm
